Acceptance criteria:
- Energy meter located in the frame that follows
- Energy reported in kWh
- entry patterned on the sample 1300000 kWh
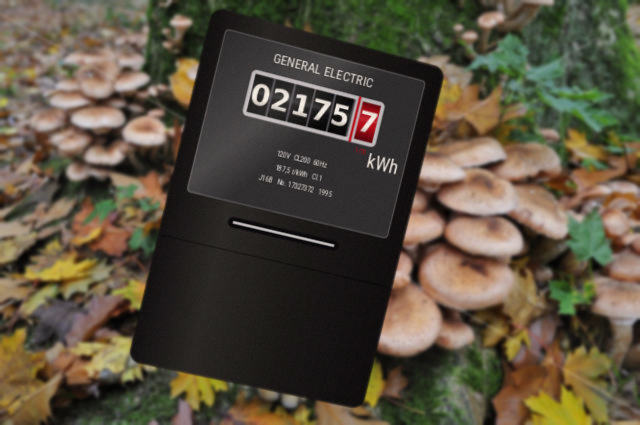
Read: 2175.7 kWh
